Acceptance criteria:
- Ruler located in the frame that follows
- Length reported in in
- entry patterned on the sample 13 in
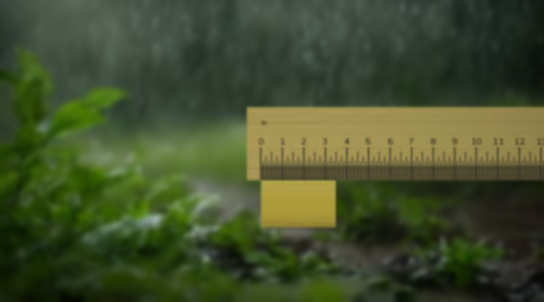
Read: 3.5 in
